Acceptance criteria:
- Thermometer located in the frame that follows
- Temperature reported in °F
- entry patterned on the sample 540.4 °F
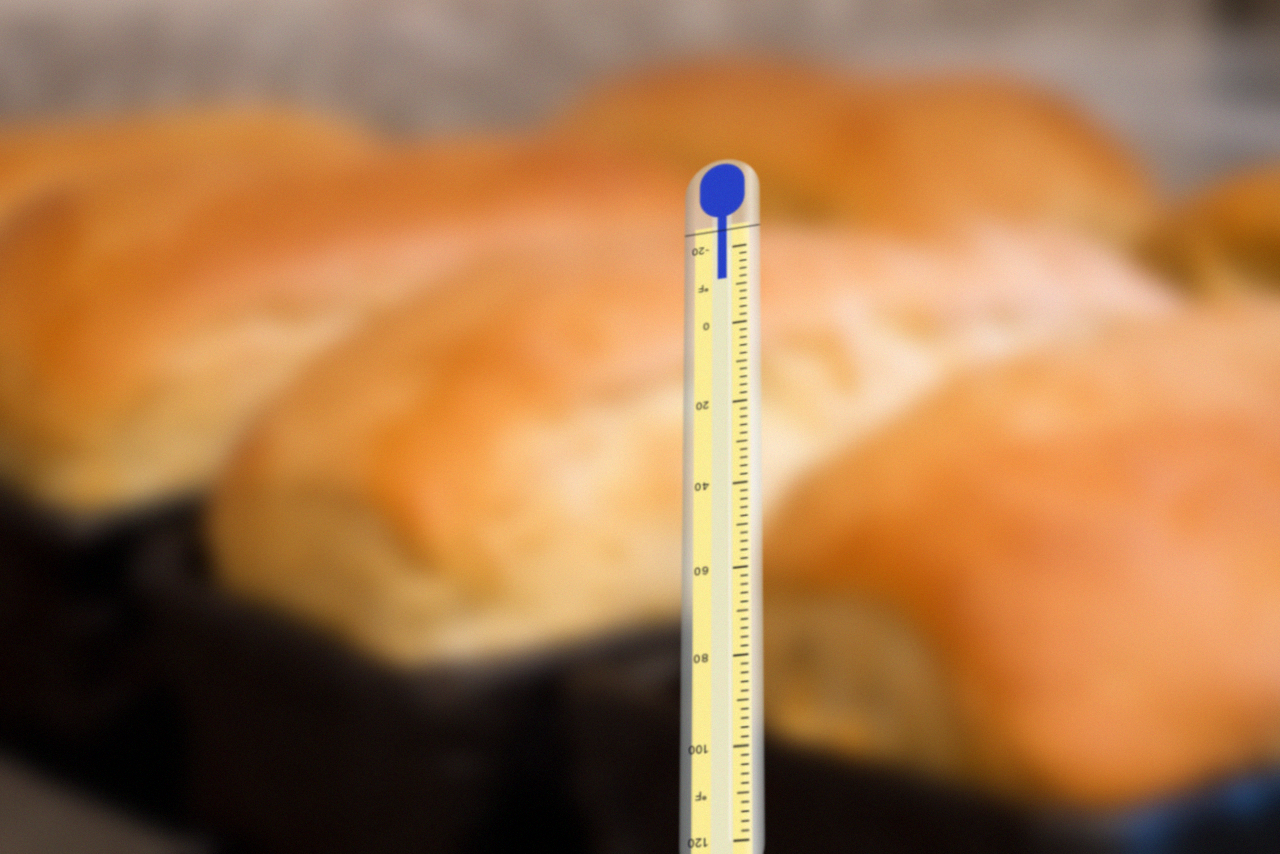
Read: -12 °F
